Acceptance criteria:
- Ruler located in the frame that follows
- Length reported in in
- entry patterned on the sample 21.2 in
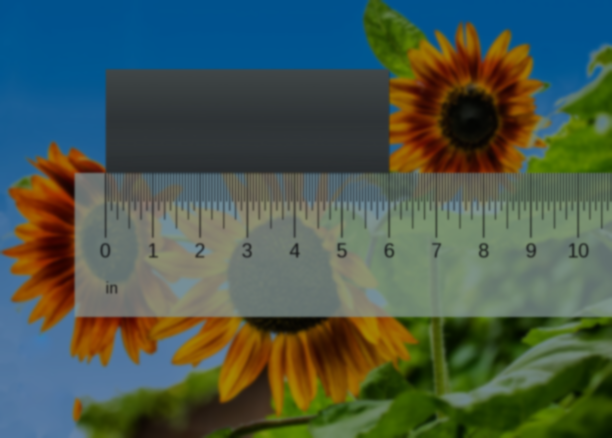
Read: 6 in
